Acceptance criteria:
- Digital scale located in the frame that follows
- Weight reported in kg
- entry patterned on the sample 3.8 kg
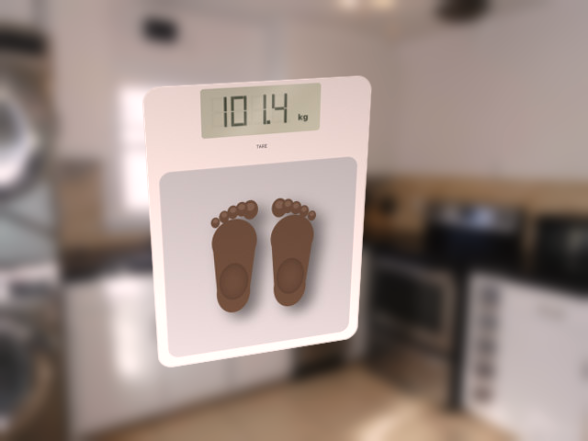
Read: 101.4 kg
